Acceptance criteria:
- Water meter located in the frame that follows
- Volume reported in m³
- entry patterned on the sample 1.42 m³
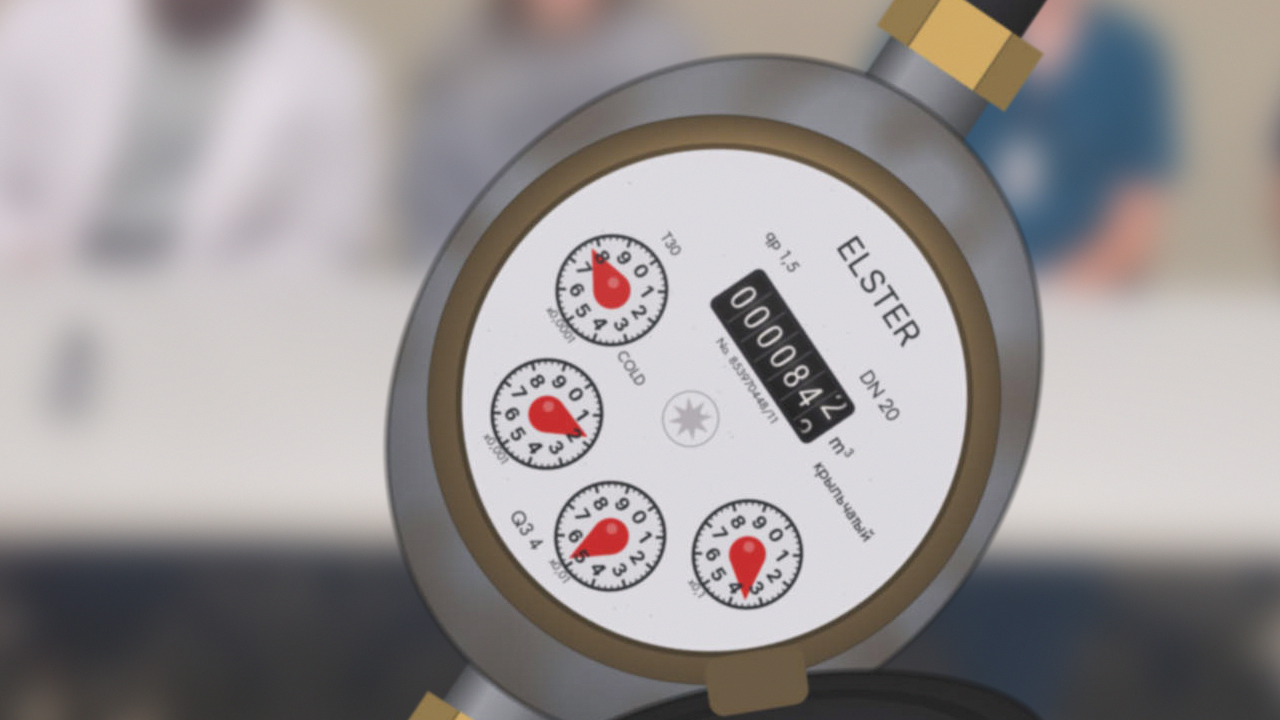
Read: 842.3517 m³
